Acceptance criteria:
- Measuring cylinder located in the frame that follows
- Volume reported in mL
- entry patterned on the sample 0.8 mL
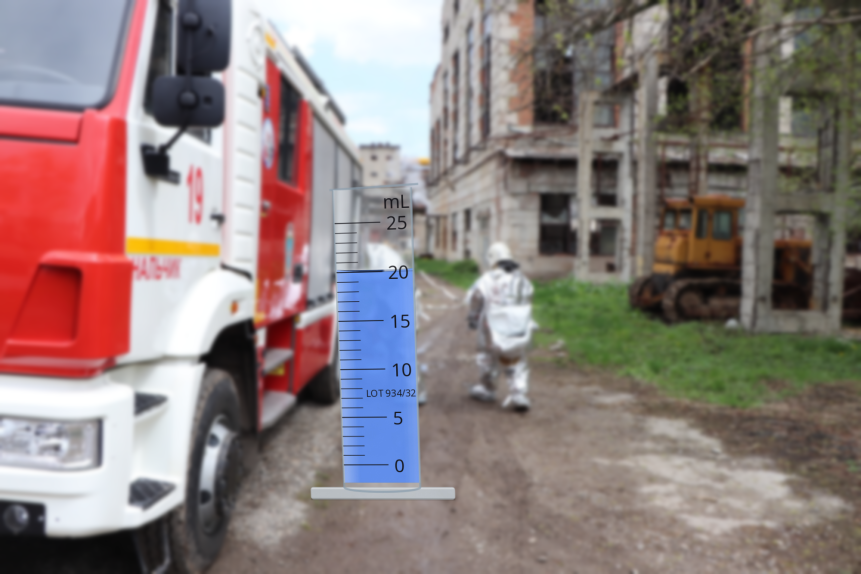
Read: 20 mL
